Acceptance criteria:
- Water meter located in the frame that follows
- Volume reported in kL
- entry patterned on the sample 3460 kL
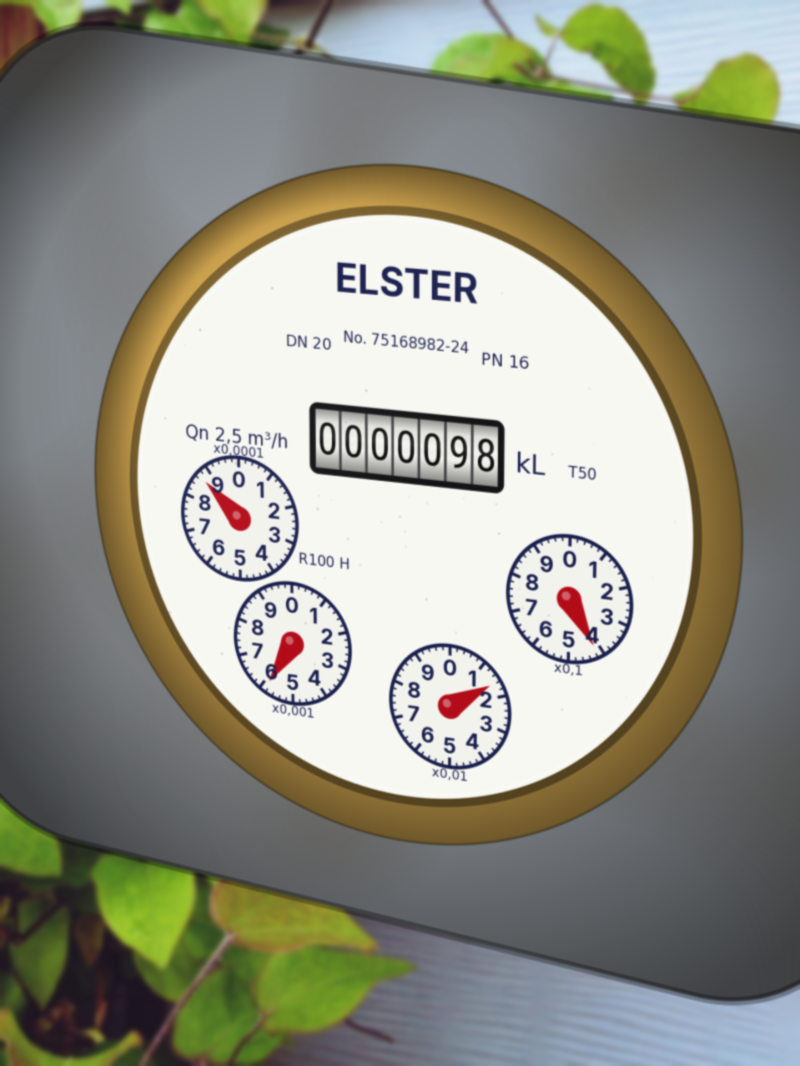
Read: 98.4158 kL
